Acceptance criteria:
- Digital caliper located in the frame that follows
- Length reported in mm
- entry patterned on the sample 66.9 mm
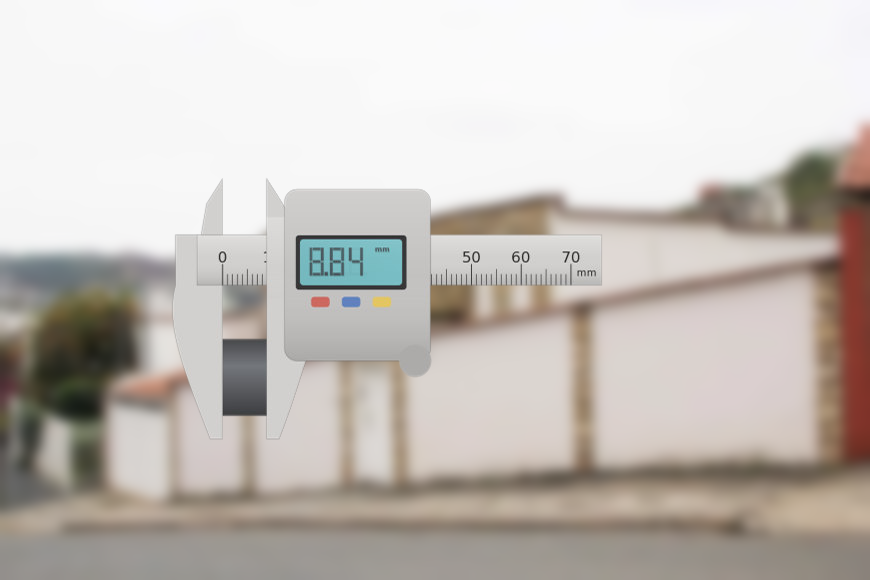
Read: 8.84 mm
